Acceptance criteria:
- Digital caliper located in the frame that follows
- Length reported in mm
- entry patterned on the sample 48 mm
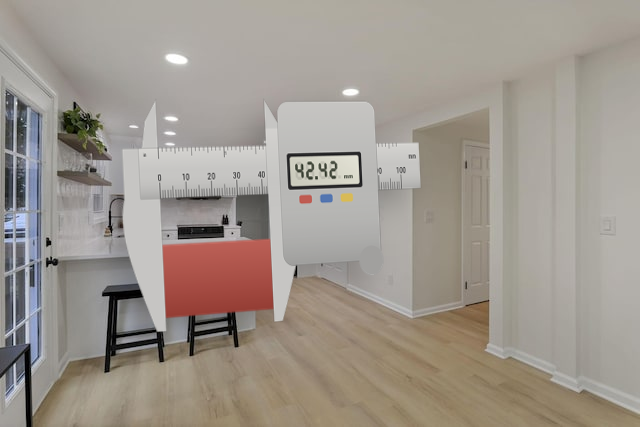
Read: 42.42 mm
